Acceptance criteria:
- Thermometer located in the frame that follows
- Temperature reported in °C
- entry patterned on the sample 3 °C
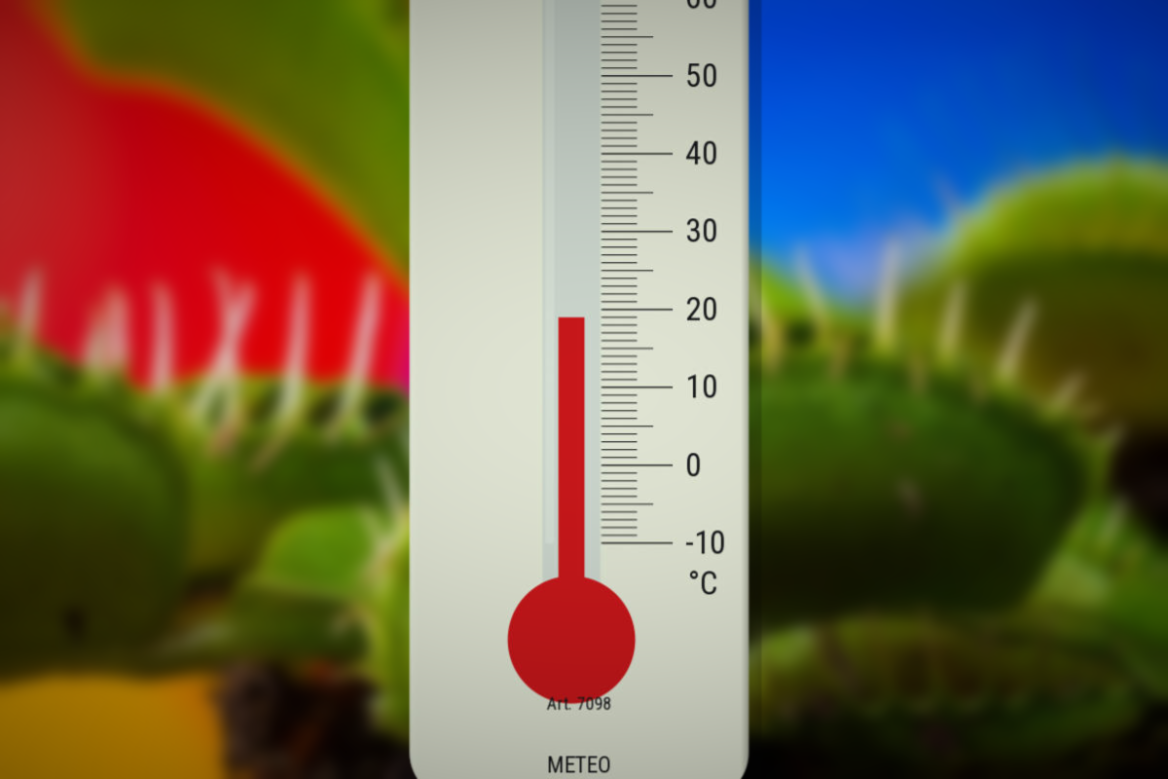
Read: 19 °C
